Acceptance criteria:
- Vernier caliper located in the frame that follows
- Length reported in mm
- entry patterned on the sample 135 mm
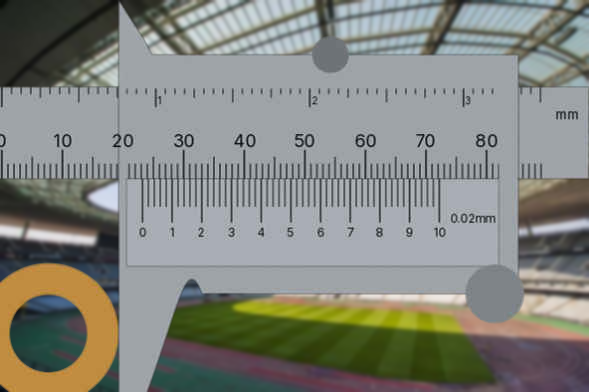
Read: 23.2 mm
